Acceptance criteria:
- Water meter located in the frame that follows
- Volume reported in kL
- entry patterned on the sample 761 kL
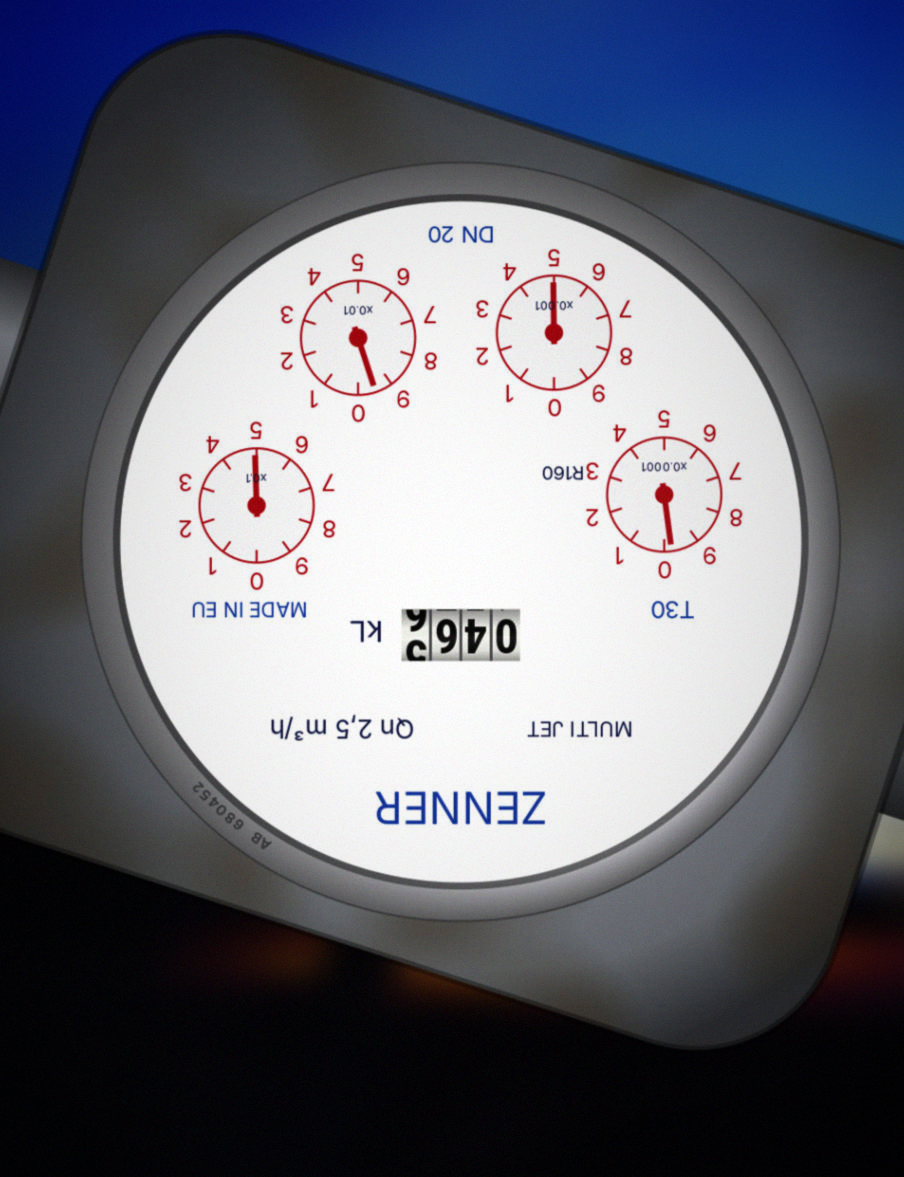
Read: 465.4949 kL
